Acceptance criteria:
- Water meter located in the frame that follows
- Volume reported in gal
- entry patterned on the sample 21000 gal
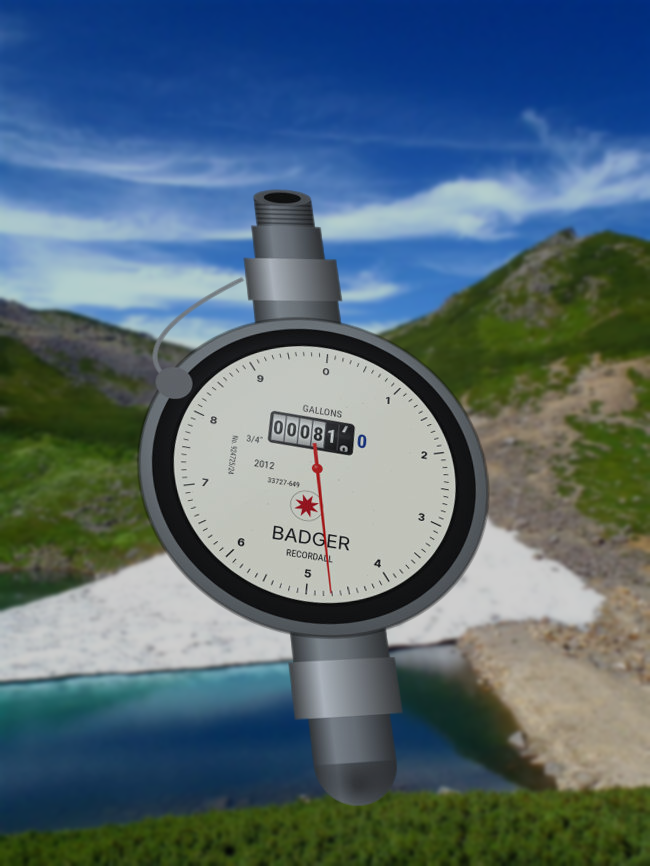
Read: 8174.7 gal
